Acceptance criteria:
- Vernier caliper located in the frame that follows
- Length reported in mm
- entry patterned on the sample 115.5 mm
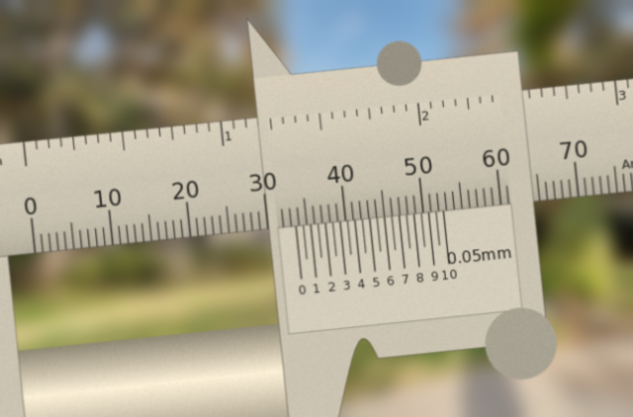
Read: 33.6 mm
